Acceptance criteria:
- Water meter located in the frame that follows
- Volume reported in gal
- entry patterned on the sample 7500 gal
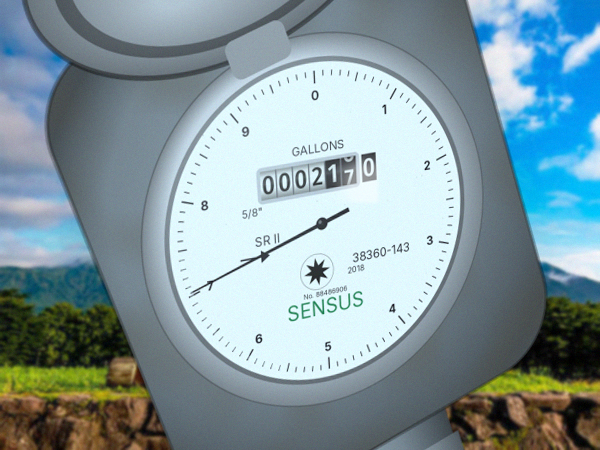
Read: 2167.0 gal
